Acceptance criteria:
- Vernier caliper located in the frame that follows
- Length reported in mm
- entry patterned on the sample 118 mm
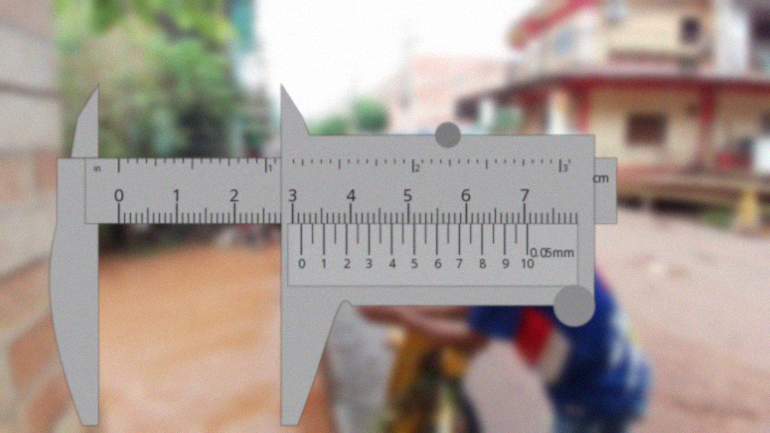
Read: 31.5 mm
